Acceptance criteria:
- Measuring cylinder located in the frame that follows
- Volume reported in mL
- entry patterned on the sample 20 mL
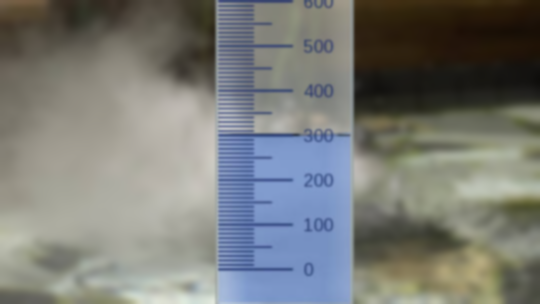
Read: 300 mL
